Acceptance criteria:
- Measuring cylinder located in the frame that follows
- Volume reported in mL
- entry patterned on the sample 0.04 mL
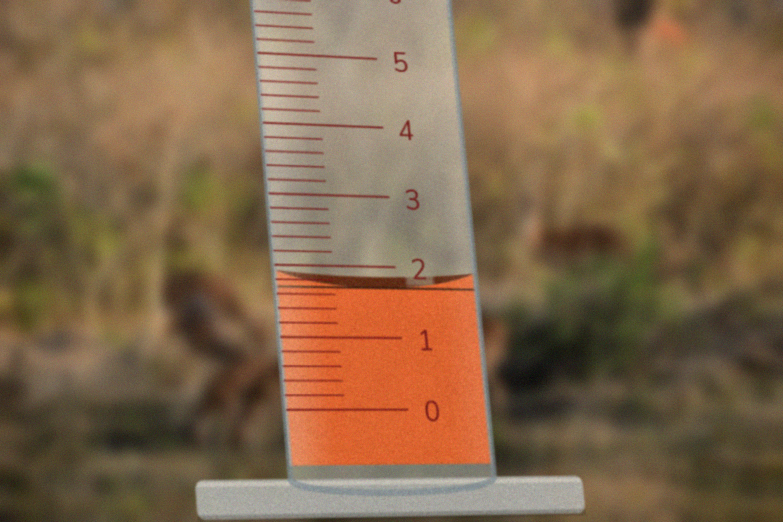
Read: 1.7 mL
